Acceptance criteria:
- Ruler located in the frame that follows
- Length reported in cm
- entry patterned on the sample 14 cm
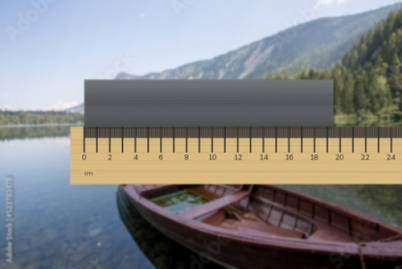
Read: 19.5 cm
